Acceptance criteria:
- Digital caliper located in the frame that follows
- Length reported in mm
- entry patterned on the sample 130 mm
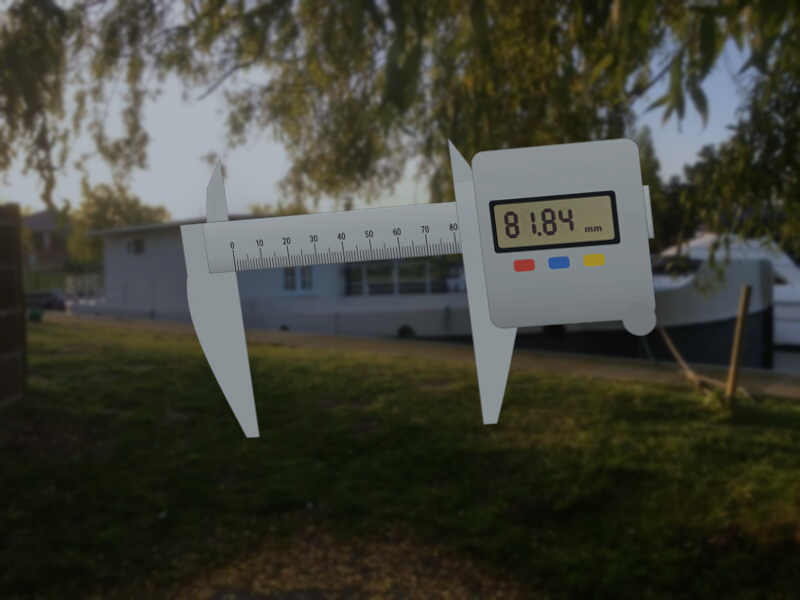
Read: 81.84 mm
